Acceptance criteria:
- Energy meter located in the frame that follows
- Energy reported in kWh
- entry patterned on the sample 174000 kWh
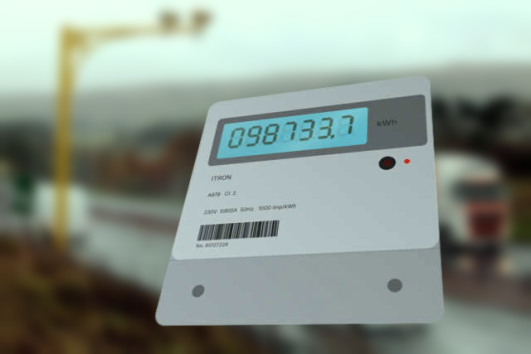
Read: 98733.7 kWh
